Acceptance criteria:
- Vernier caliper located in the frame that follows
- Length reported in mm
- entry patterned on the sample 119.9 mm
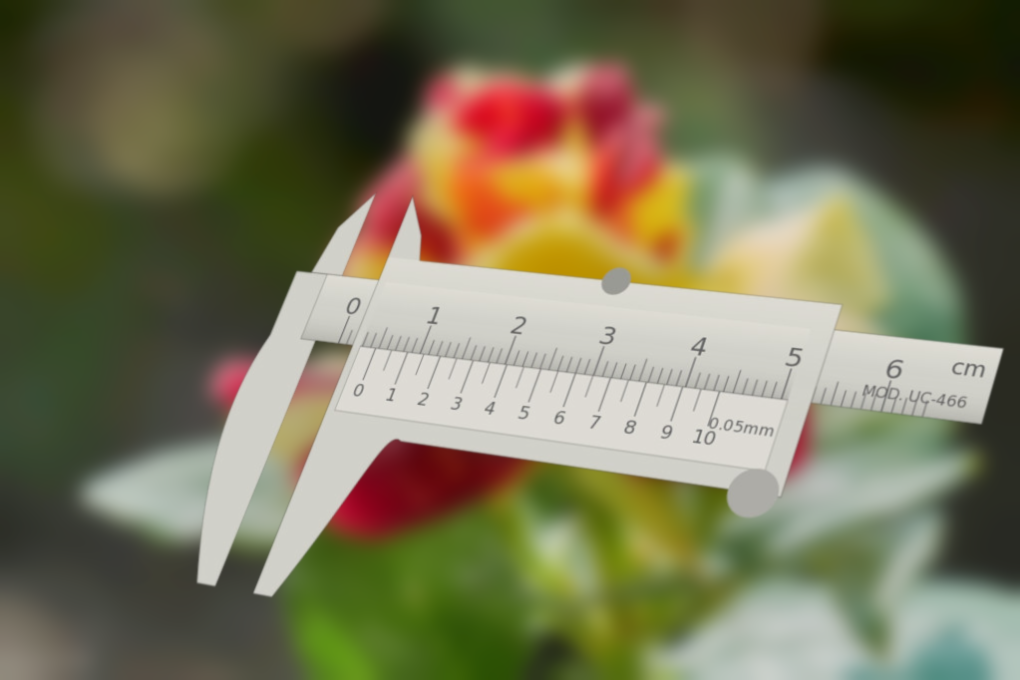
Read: 4.6 mm
